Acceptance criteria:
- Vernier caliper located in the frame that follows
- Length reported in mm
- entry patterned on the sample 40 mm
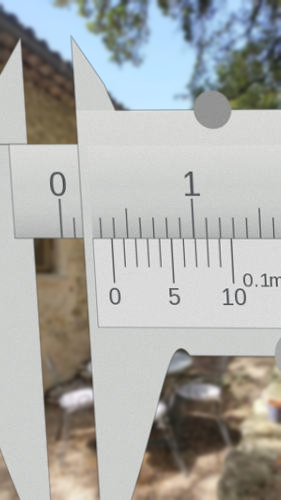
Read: 3.8 mm
